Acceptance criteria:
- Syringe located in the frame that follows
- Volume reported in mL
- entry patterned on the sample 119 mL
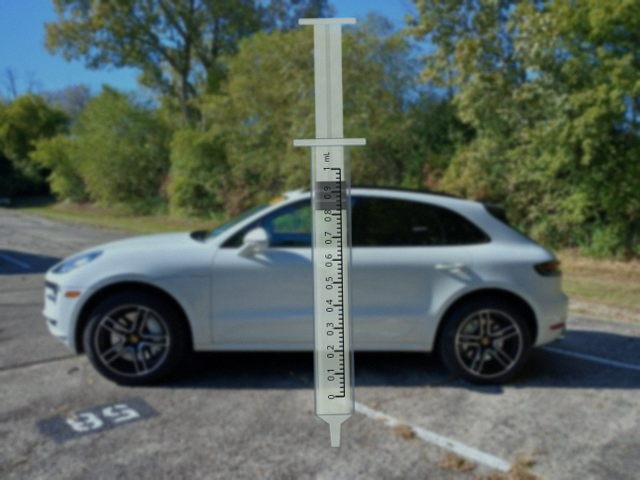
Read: 0.82 mL
